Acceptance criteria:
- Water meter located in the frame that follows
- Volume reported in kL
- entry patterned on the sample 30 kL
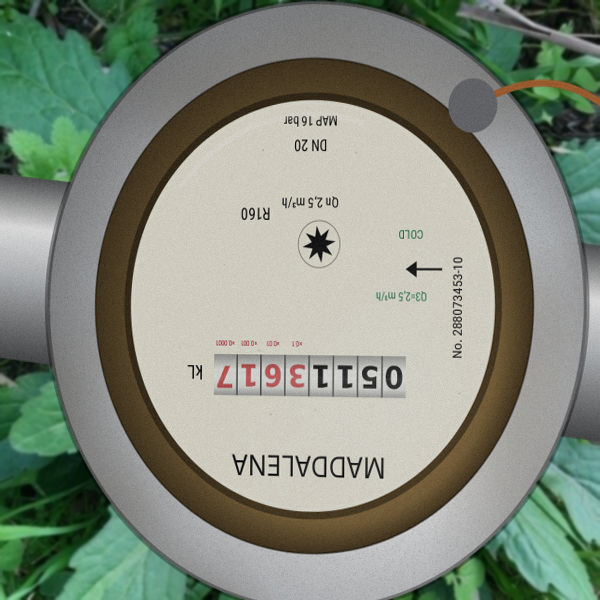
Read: 511.3617 kL
